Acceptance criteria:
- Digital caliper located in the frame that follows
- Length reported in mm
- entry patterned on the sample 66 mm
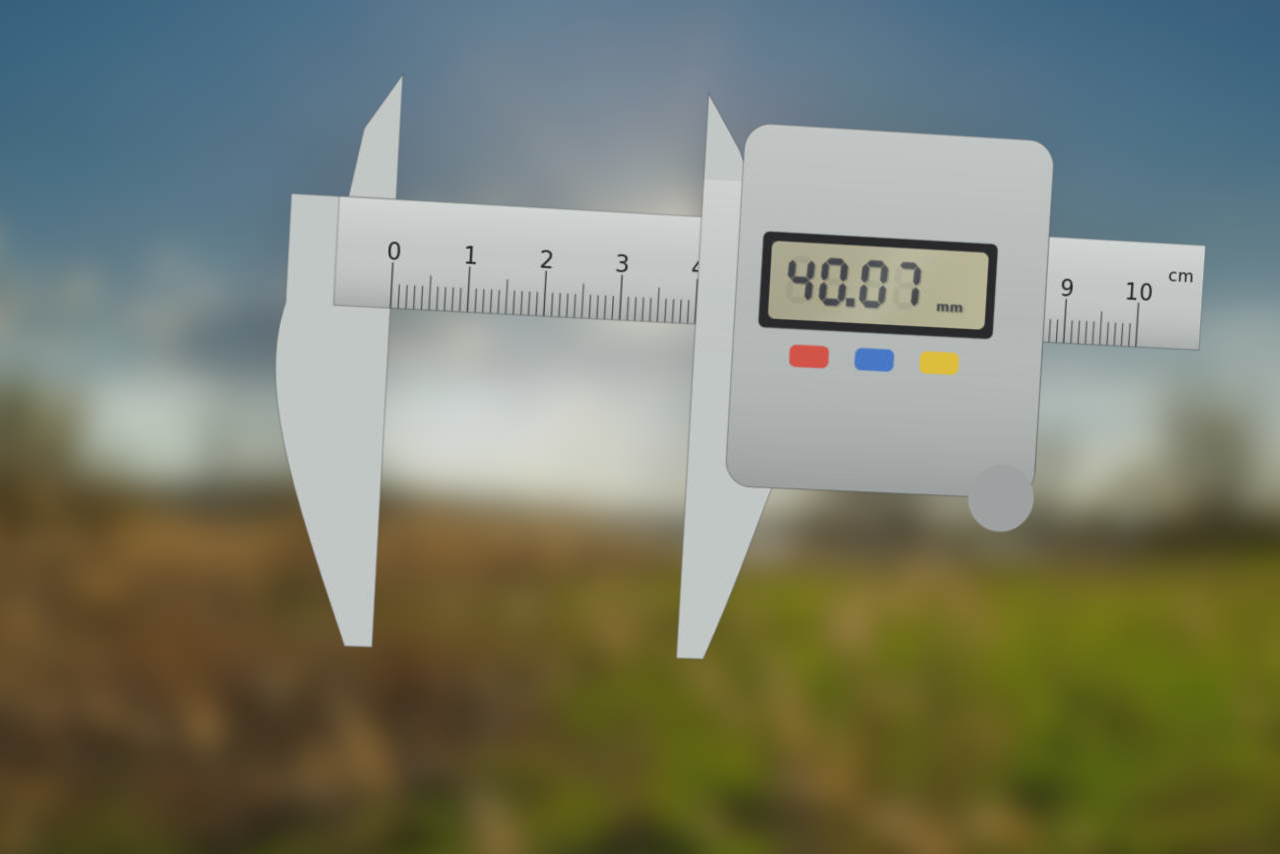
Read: 40.07 mm
